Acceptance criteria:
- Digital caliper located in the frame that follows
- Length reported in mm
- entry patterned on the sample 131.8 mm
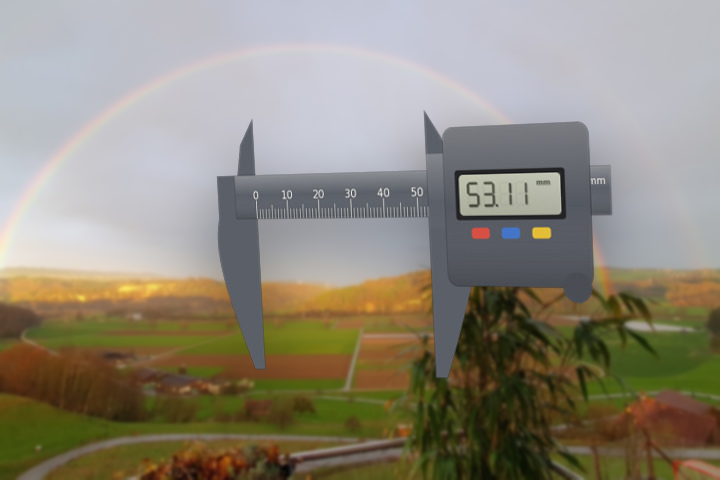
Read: 53.11 mm
